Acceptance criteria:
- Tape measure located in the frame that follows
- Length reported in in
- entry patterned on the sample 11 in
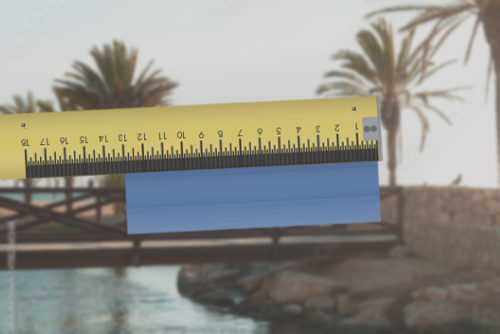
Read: 13 in
